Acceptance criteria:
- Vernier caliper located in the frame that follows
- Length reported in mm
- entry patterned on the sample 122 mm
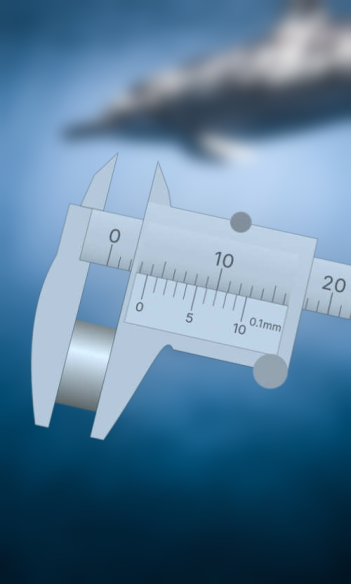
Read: 3.7 mm
